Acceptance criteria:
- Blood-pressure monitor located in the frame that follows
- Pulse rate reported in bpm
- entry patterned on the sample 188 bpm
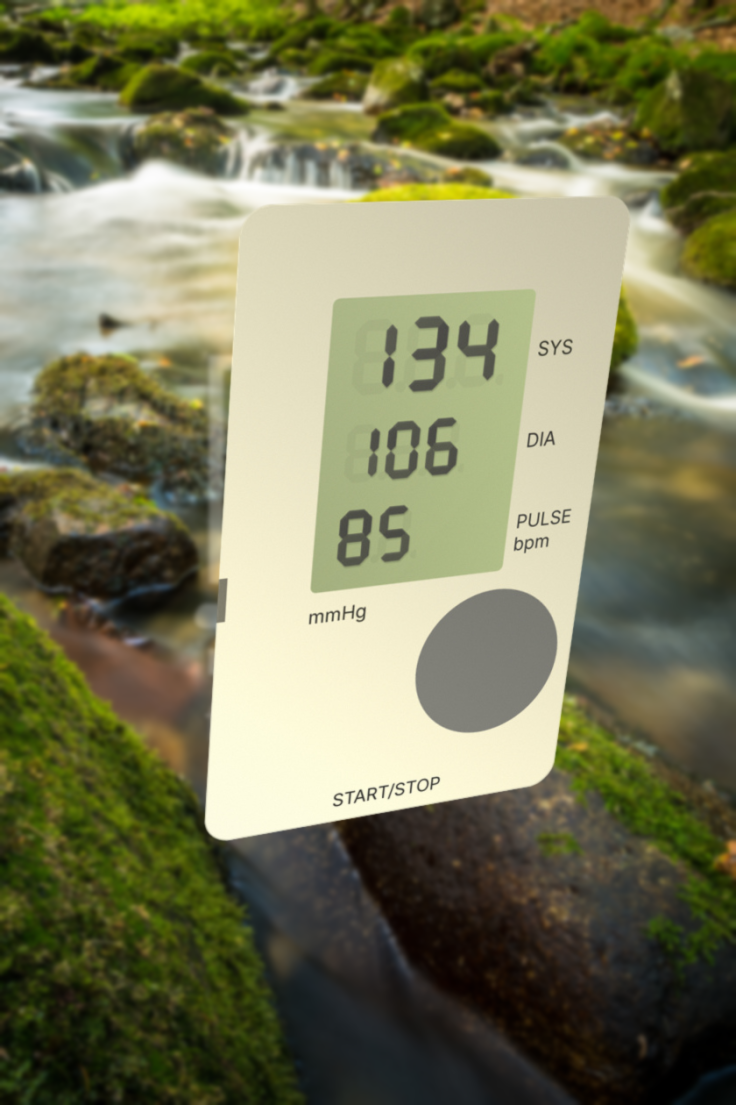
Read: 85 bpm
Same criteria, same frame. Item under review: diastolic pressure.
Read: 106 mmHg
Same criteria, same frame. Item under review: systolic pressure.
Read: 134 mmHg
